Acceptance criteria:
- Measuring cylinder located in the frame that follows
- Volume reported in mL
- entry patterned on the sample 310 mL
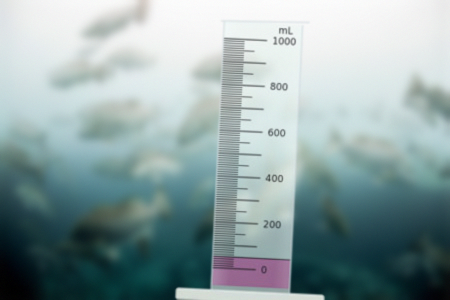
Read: 50 mL
